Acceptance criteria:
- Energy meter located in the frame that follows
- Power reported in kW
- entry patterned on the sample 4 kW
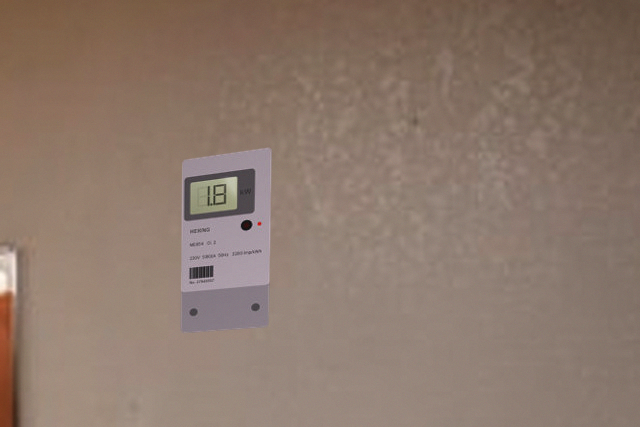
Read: 1.8 kW
